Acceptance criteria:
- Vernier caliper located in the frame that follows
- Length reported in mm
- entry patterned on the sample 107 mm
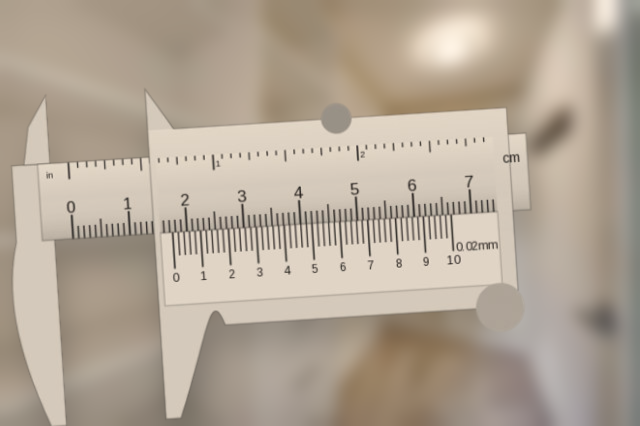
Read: 17.5 mm
